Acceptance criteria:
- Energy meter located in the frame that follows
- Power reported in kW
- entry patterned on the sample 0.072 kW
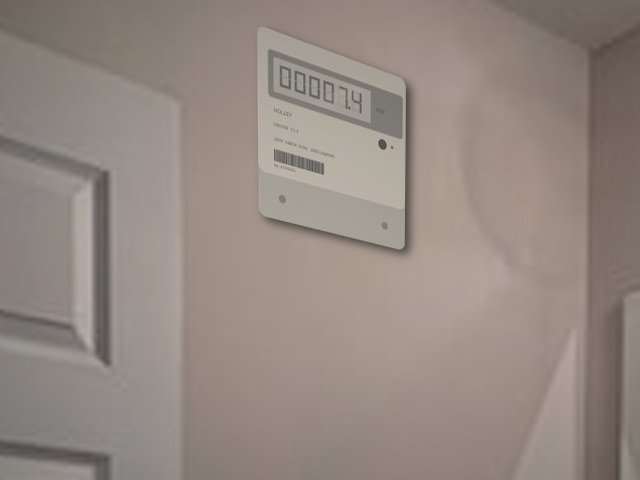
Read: 7.4 kW
